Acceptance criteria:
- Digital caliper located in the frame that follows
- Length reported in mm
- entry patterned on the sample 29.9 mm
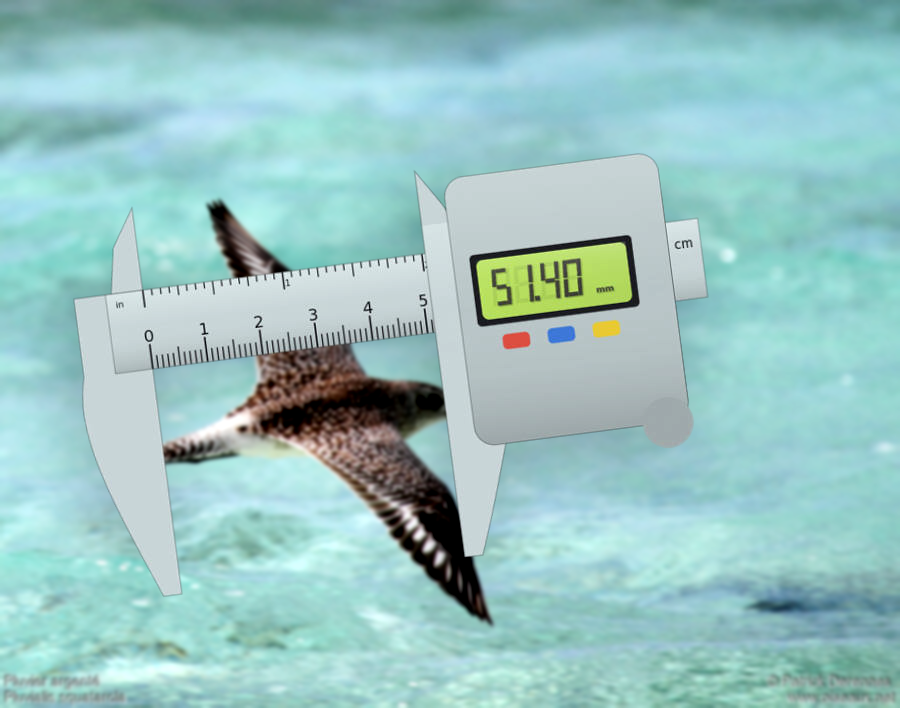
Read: 51.40 mm
